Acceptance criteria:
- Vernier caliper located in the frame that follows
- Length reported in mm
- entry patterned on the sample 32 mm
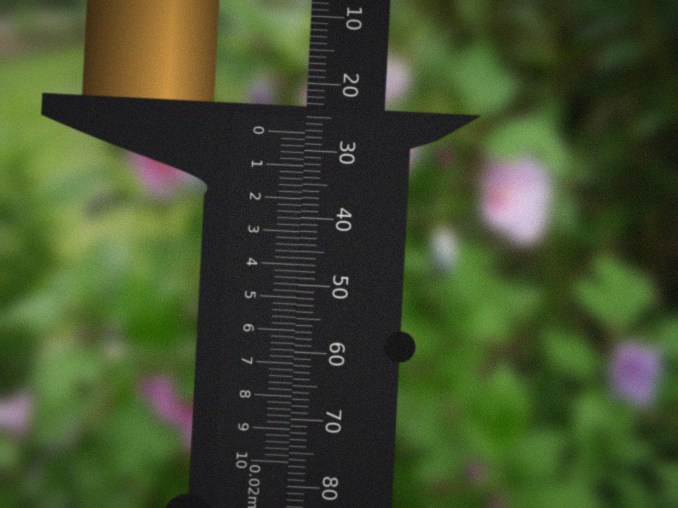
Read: 27.4 mm
